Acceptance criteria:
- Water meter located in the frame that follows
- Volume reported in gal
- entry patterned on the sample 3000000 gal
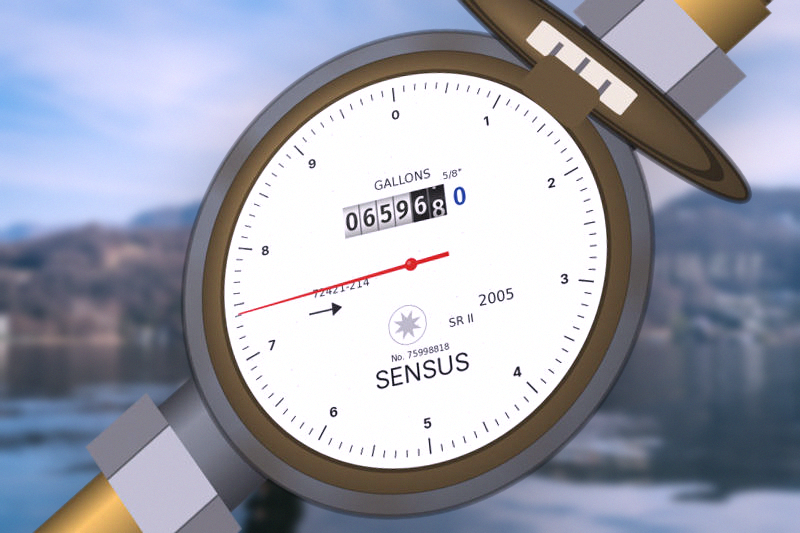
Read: 659677.4 gal
